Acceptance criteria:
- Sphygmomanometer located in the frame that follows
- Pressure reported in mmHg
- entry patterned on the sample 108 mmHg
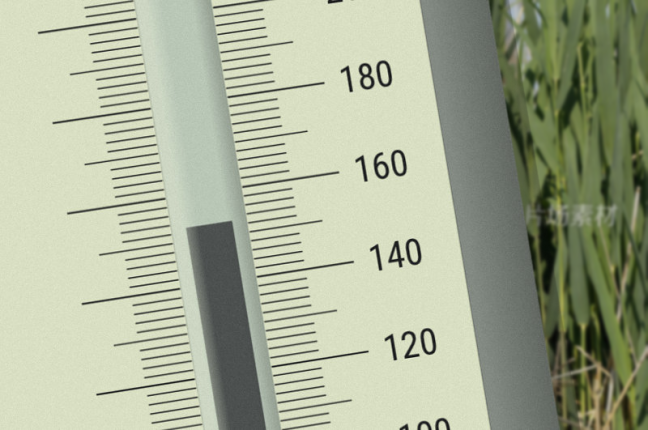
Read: 153 mmHg
